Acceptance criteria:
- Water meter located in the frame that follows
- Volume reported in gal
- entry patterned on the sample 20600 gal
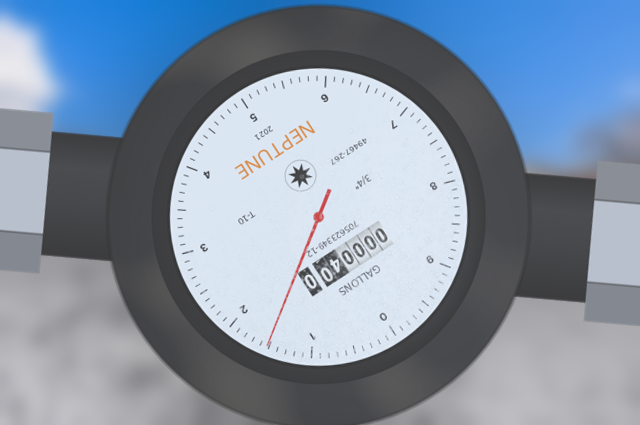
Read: 401.5 gal
